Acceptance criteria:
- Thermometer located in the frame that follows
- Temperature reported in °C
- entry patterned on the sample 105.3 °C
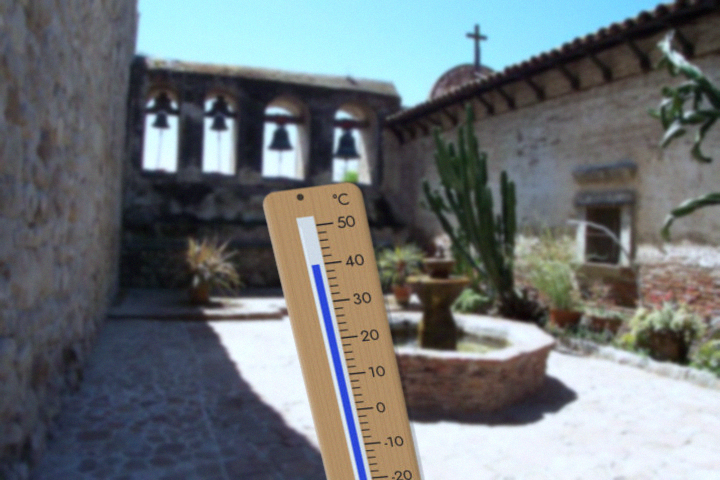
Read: 40 °C
